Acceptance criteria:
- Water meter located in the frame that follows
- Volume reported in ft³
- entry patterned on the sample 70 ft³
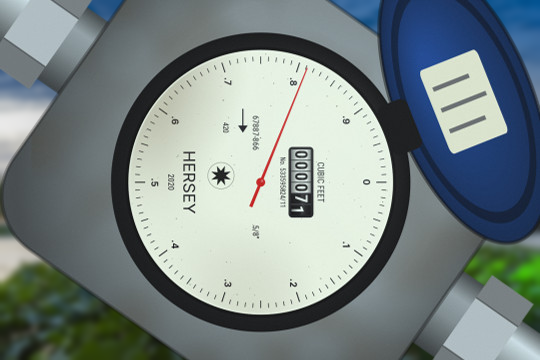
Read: 70.81 ft³
